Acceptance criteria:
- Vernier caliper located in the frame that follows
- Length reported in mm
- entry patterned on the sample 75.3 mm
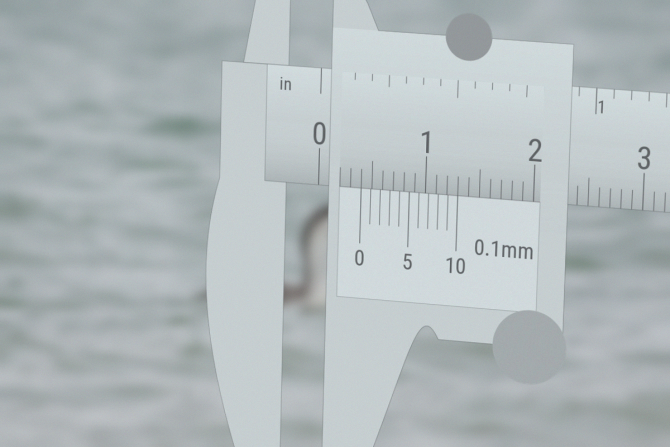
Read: 4.0 mm
